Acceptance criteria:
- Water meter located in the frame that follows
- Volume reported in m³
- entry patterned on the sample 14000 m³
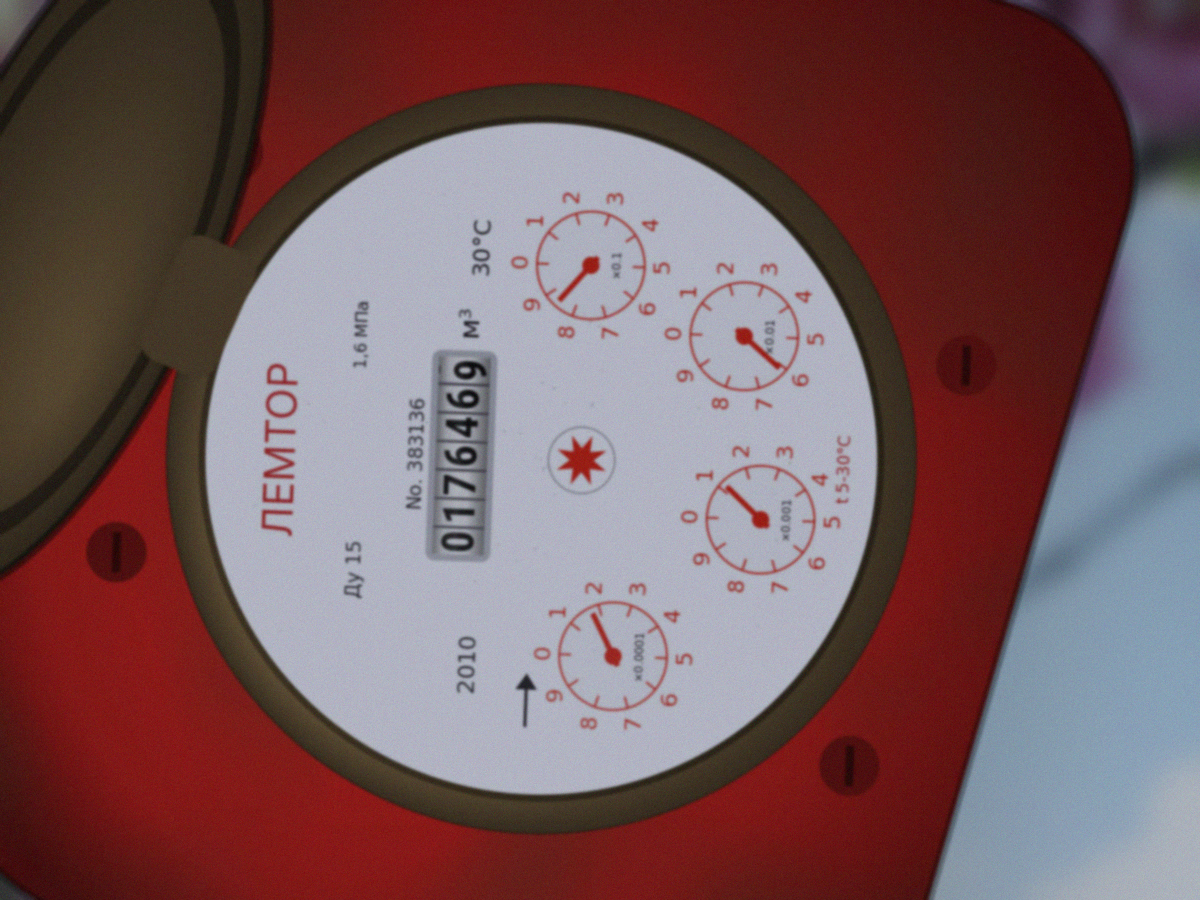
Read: 176468.8611 m³
